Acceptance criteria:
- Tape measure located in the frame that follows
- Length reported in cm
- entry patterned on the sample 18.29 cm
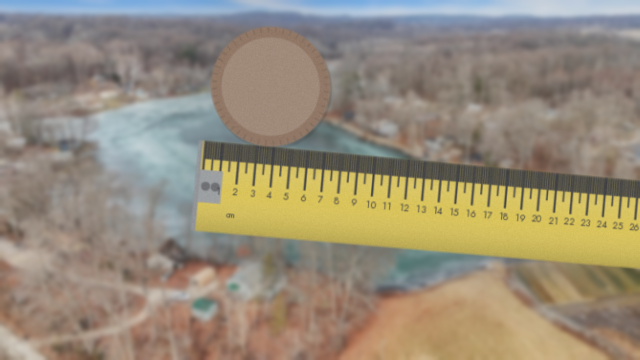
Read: 7 cm
